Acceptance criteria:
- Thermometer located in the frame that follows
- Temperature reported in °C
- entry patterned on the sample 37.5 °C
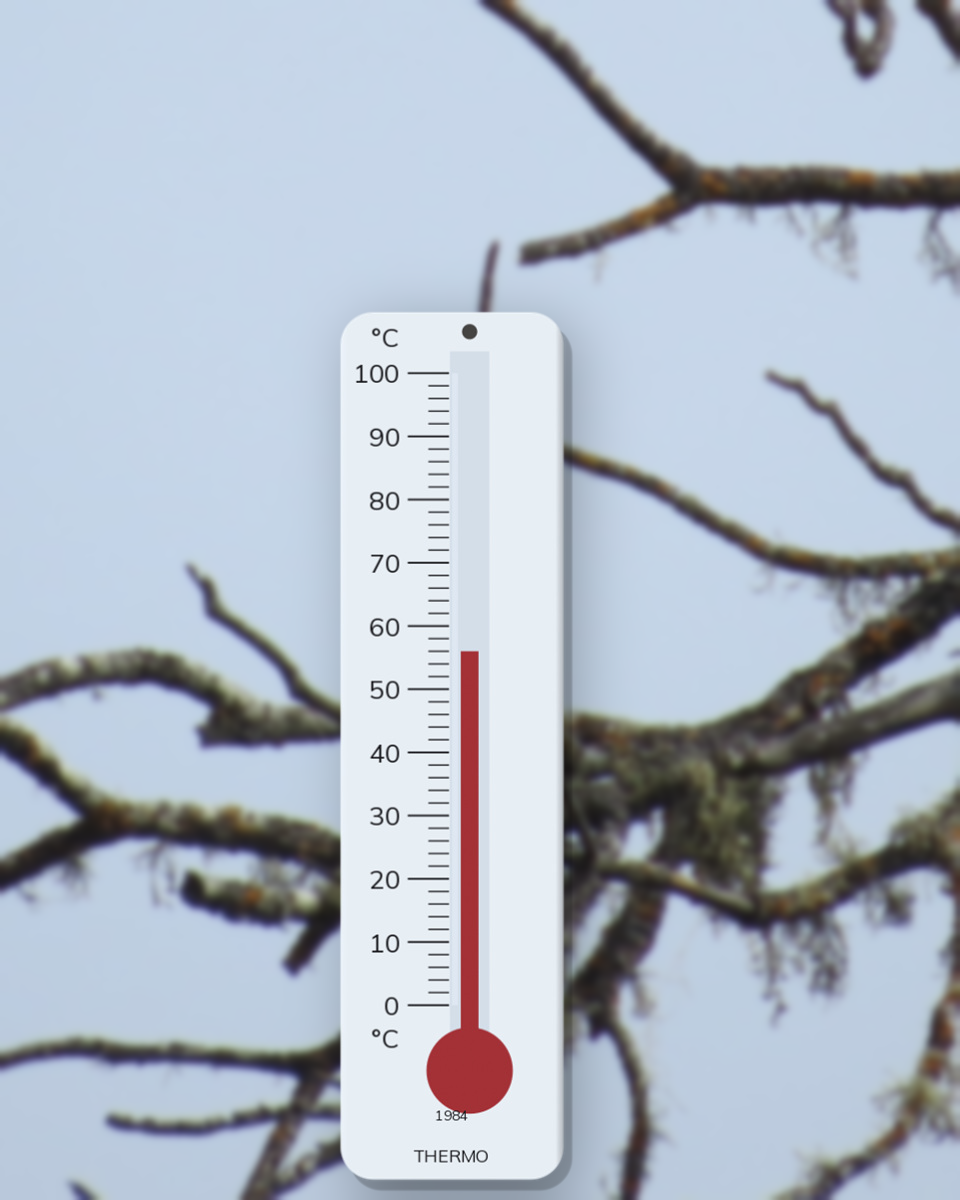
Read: 56 °C
